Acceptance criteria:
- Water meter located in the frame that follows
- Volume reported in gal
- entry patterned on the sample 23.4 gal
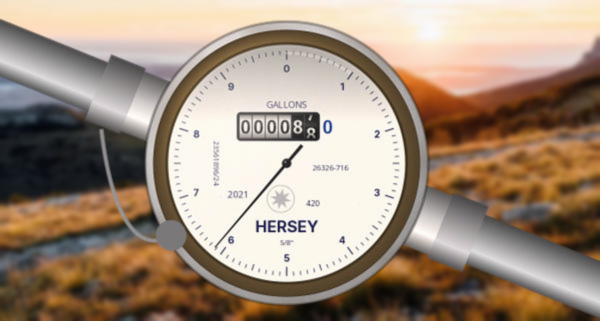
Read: 876.1 gal
